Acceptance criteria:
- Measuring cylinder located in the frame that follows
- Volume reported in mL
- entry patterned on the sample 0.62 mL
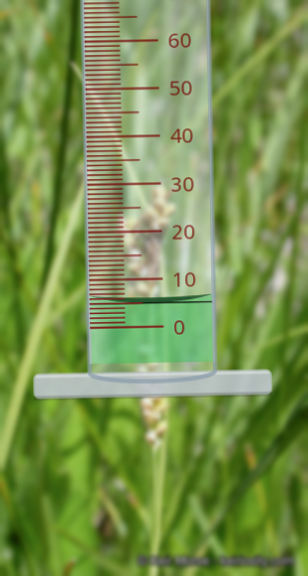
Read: 5 mL
